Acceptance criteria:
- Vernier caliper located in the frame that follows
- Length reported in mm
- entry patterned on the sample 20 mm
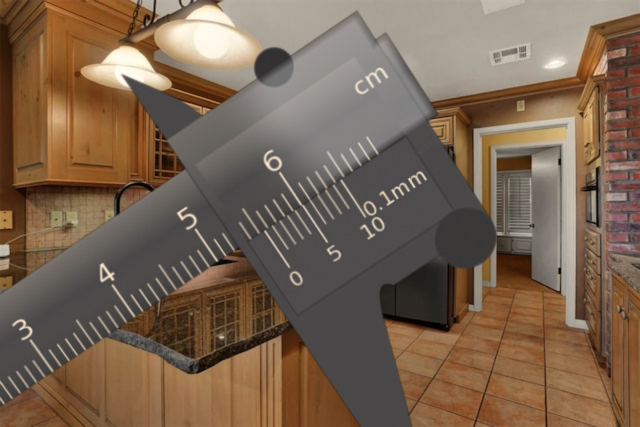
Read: 55.6 mm
